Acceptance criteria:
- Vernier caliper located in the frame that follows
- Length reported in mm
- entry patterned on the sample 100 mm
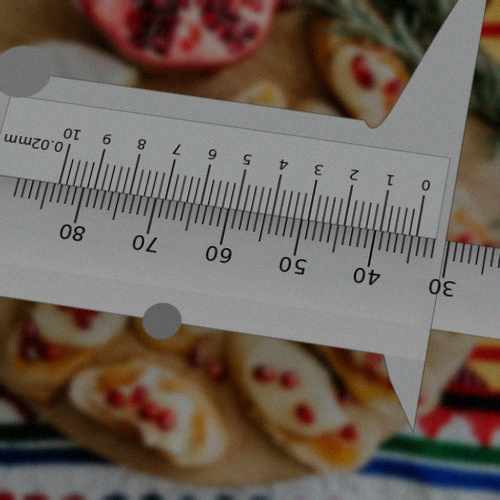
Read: 34.4 mm
